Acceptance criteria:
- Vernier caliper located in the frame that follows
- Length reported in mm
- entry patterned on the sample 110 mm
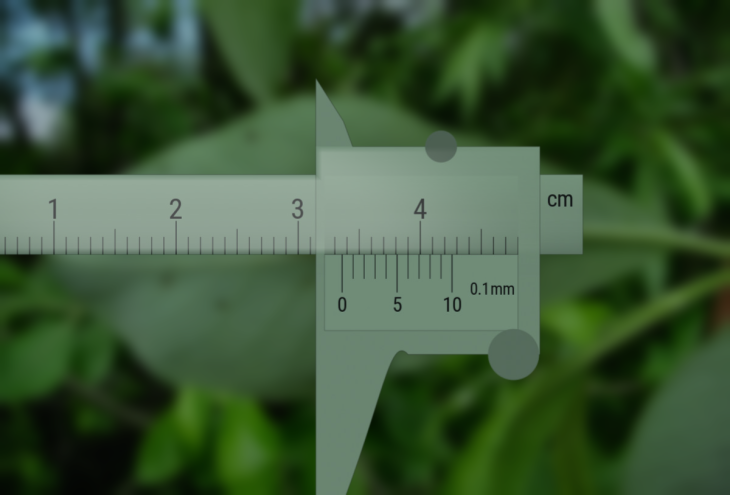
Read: 33.6 mm
